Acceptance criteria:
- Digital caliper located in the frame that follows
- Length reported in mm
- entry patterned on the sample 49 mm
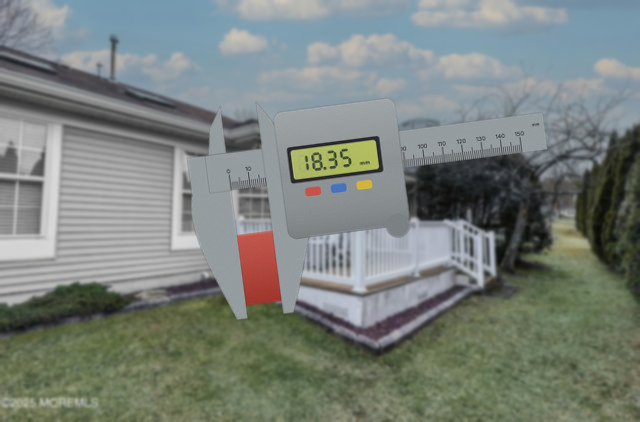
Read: 18.35 mm
